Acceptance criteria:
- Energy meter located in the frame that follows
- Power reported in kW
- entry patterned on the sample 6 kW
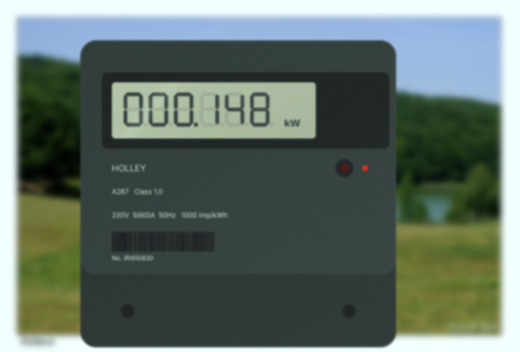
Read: 0.148 kW
